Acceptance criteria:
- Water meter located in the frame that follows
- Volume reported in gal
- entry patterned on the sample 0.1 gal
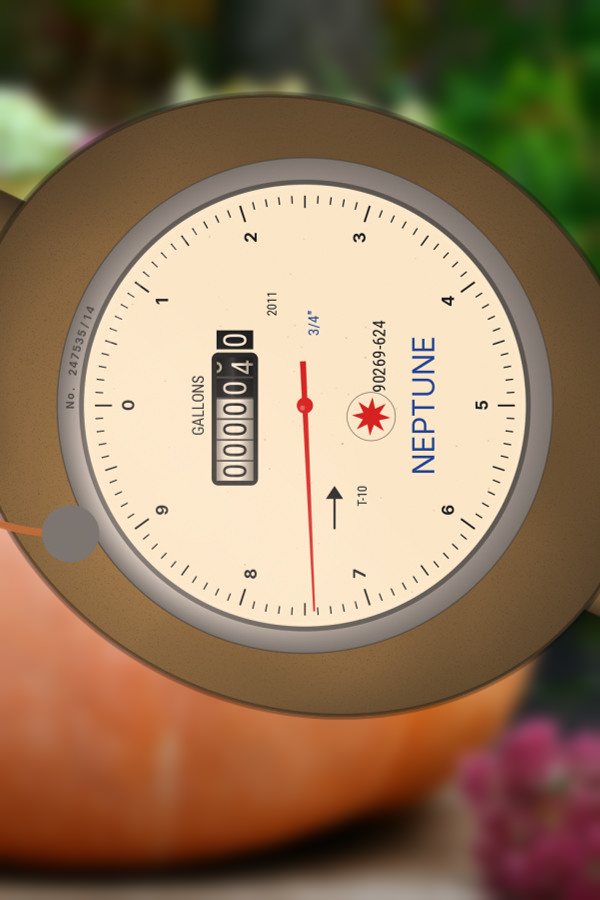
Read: 37.4 gal
